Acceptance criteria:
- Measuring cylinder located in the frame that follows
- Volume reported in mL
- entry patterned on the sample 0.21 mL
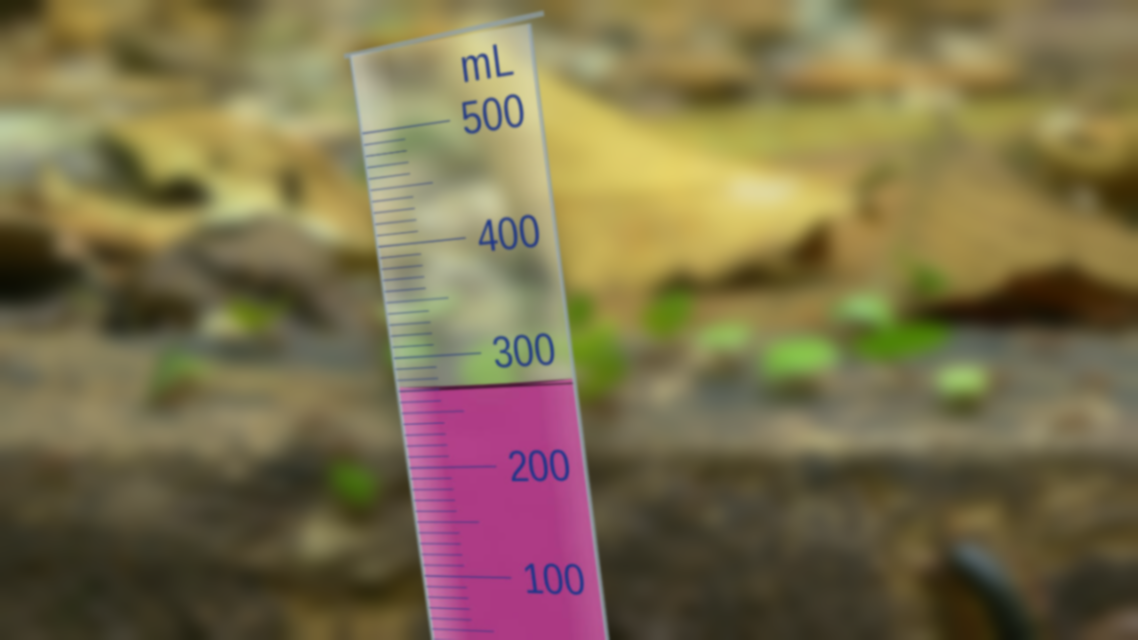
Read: 270 mL
